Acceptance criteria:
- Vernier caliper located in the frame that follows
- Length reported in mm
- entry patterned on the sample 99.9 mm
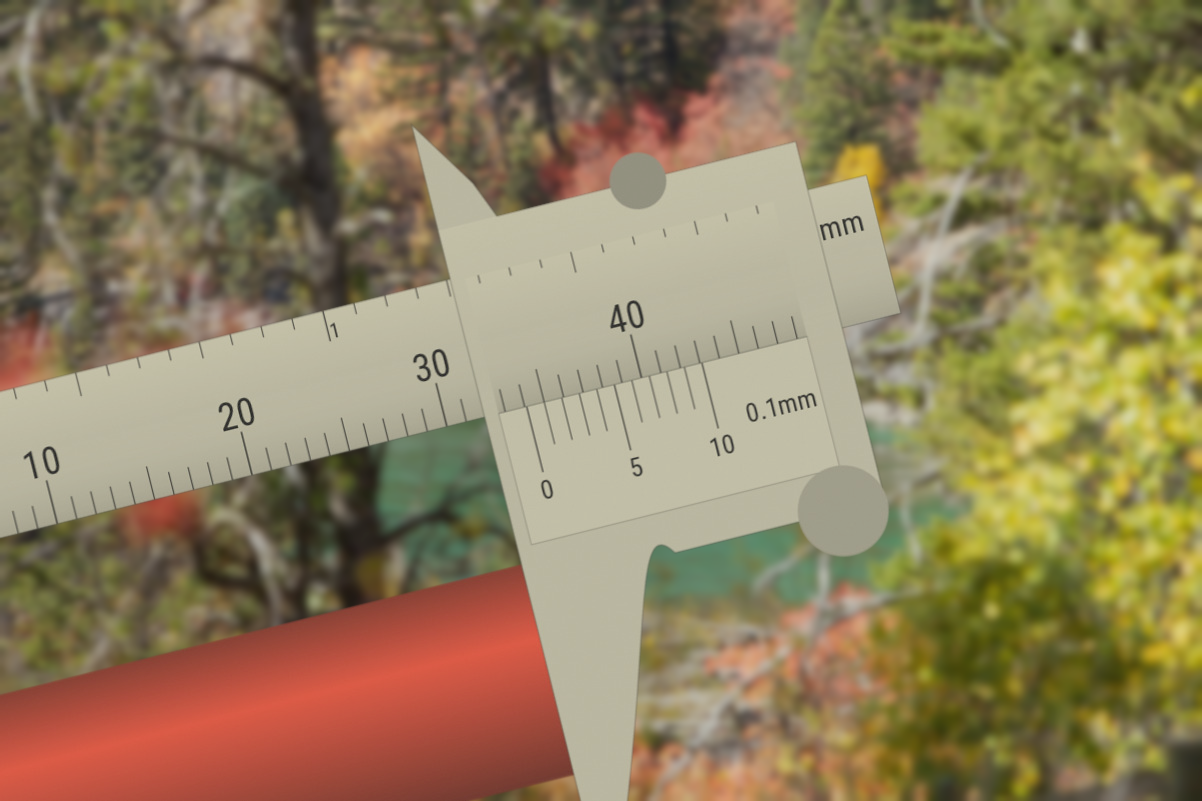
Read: 34.1 mm
